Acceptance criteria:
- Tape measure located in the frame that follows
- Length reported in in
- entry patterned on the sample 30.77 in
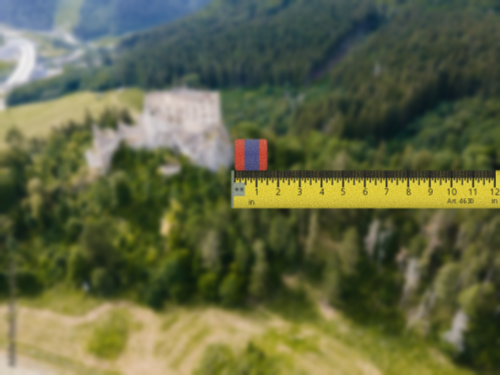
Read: 1.5 in
